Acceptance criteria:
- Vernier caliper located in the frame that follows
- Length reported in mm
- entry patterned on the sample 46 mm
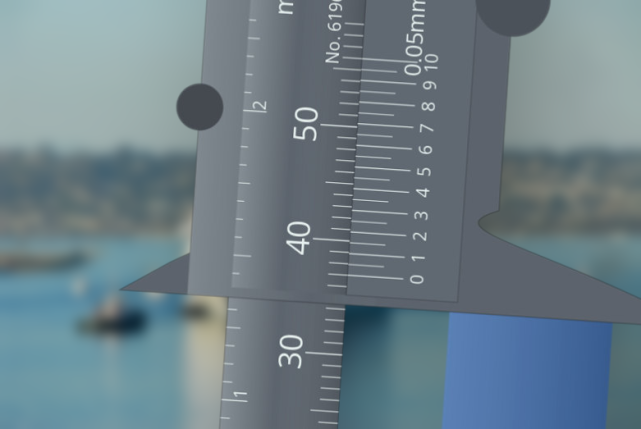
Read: 37.0 mm
